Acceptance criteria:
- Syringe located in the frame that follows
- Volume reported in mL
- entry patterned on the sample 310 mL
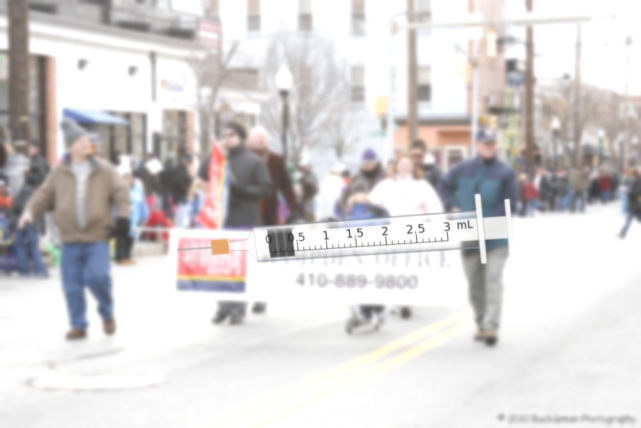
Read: 0 mL
